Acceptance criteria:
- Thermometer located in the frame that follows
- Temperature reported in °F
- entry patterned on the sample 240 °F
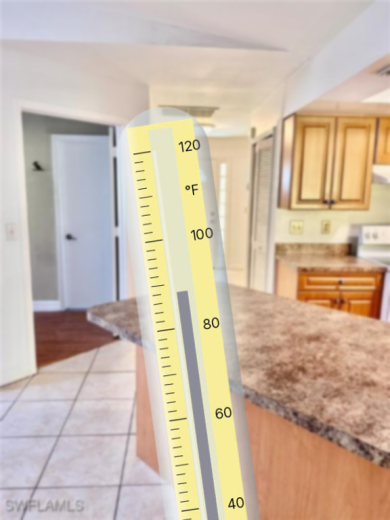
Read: 88 °F
